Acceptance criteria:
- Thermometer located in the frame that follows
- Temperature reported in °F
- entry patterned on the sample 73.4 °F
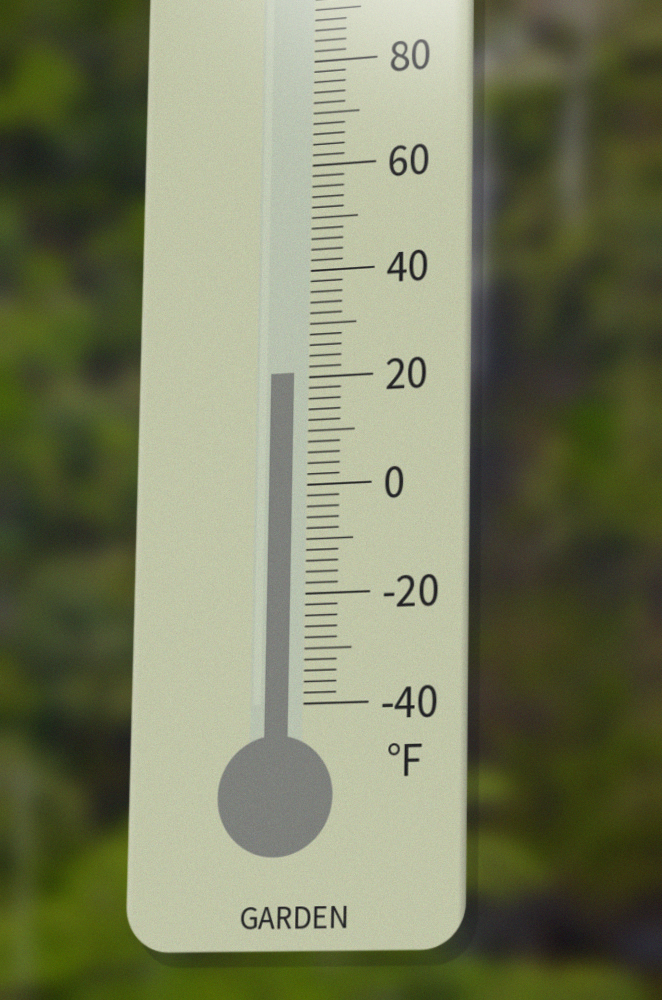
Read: 21 °F
